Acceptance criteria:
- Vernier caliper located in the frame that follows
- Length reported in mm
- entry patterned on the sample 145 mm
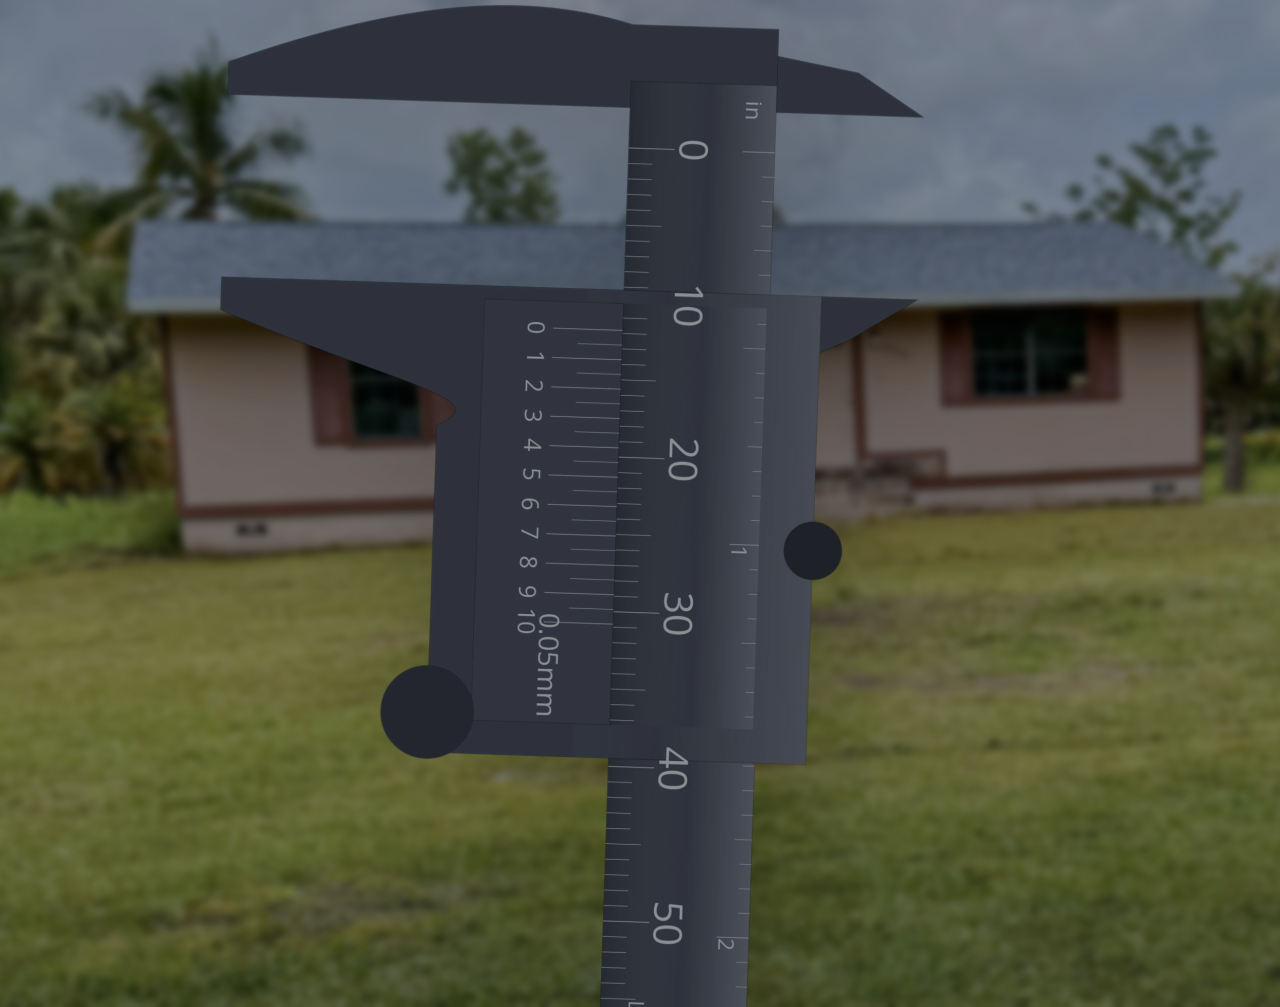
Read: 11.8 mm
